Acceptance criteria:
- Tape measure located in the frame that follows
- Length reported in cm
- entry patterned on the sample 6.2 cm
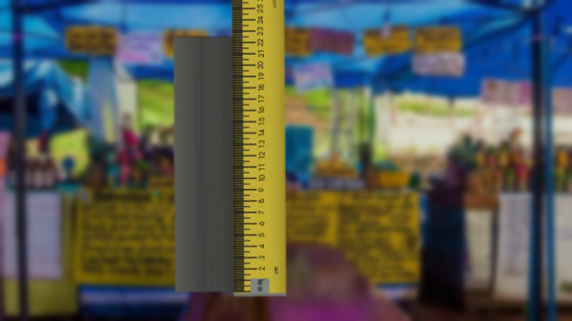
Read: 22.5 cm
